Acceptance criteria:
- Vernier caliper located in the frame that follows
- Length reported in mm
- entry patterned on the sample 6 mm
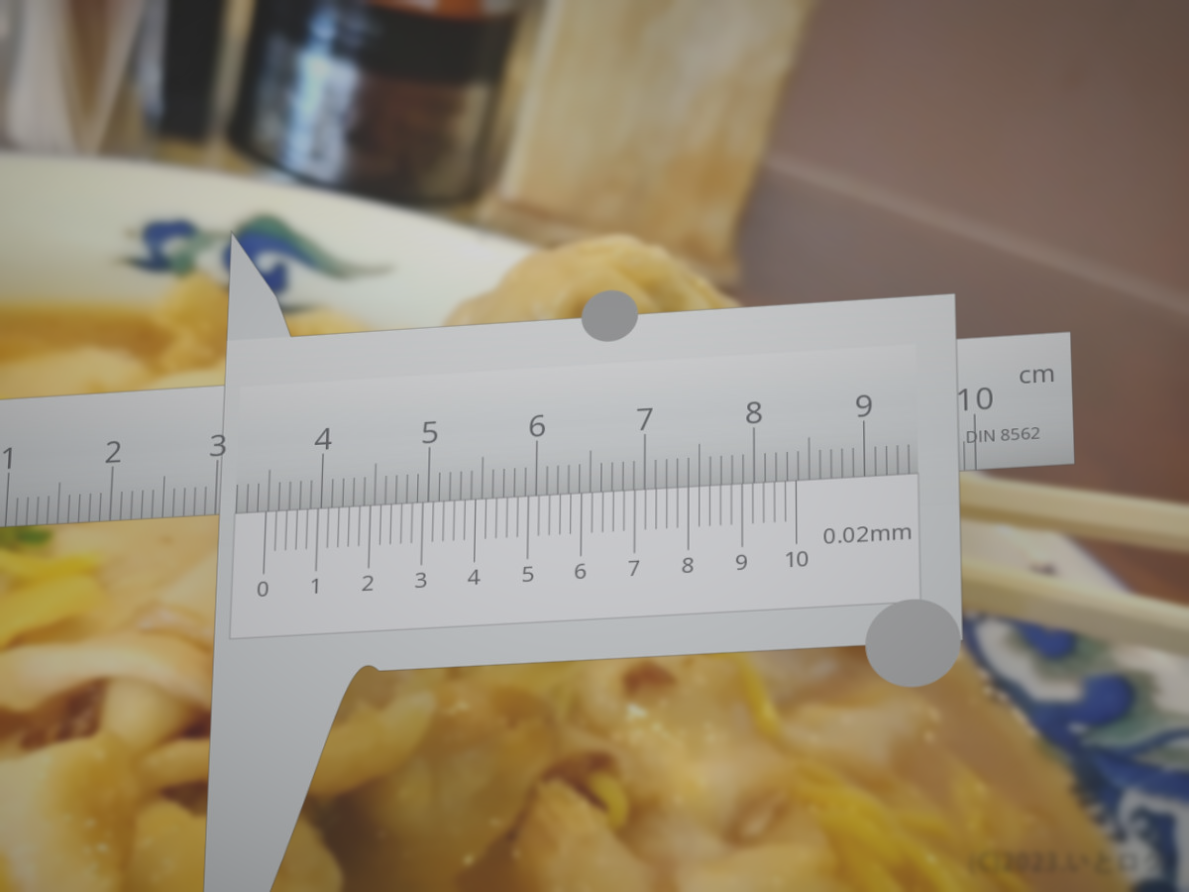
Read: 34.8 mm
